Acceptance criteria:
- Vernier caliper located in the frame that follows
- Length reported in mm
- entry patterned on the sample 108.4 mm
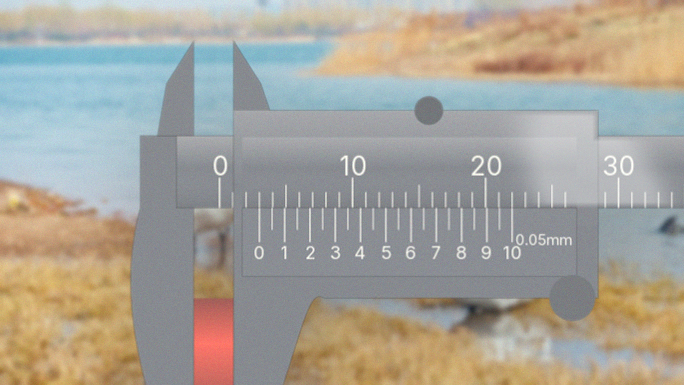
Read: 3.0 mm
